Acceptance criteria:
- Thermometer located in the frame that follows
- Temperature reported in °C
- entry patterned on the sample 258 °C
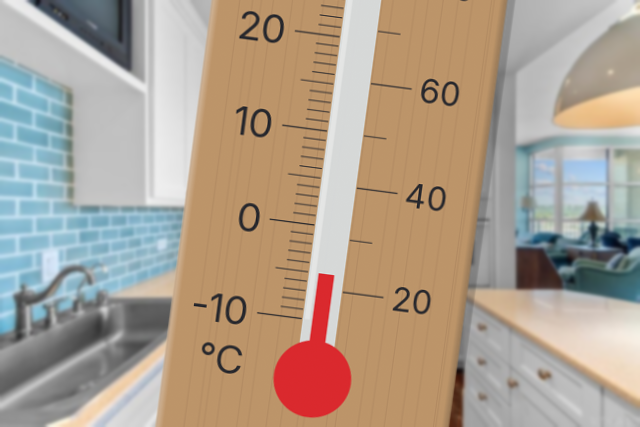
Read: -5 °C
